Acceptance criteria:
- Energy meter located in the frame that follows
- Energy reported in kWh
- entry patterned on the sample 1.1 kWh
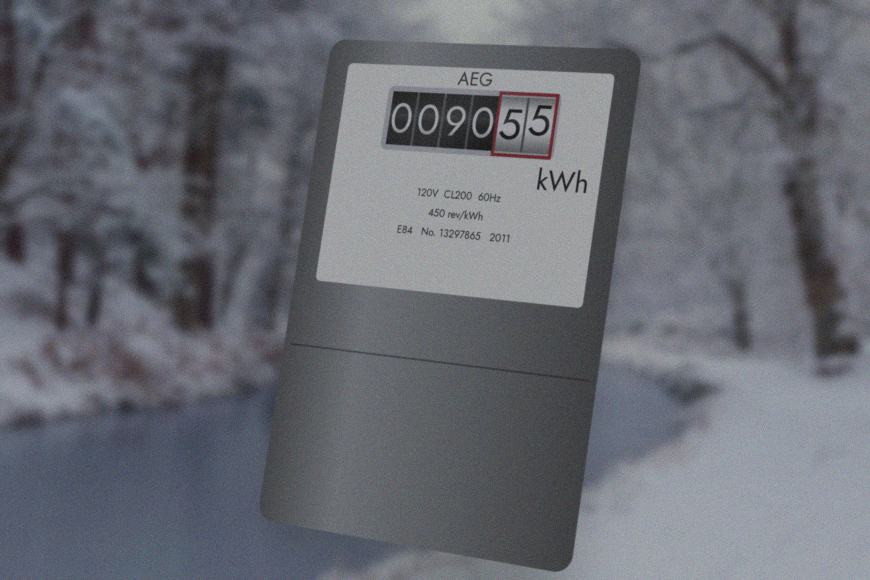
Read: 90.55 kWh
